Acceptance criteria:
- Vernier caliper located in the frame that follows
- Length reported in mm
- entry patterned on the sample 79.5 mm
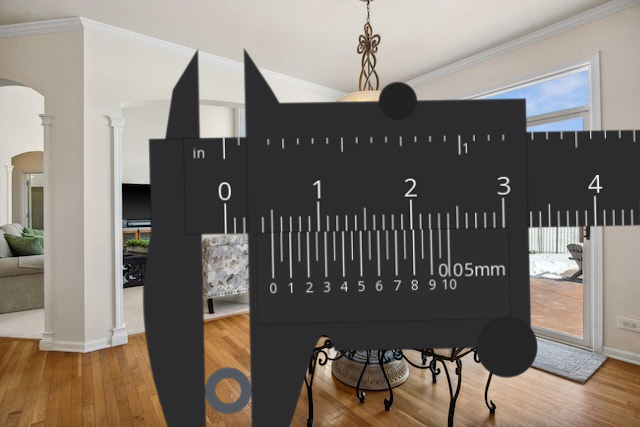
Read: 5.0 mm
